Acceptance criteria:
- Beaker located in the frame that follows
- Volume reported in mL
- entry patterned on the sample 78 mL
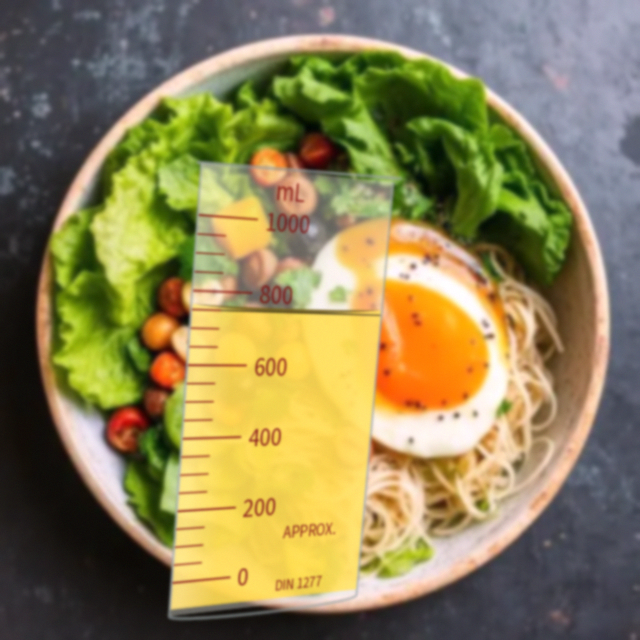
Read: 750 mL
